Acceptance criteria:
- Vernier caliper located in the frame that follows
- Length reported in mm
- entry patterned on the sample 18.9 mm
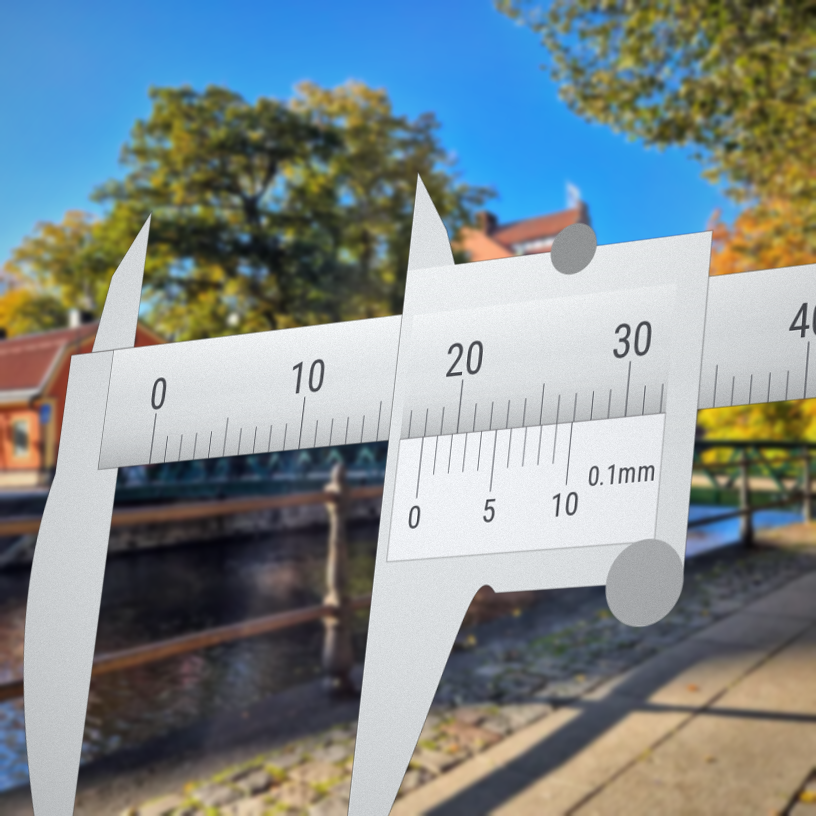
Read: 17.9 mm
